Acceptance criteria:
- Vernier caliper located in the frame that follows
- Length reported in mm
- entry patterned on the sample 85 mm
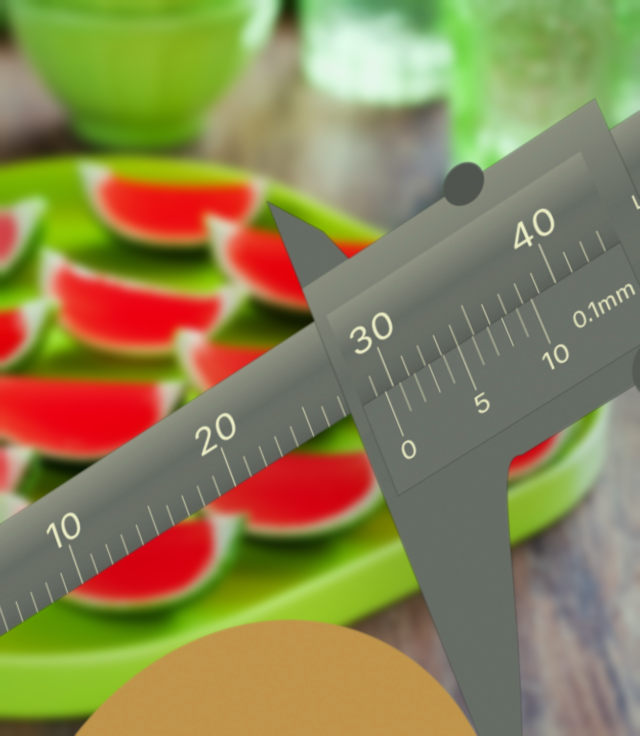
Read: 29.5 mm
